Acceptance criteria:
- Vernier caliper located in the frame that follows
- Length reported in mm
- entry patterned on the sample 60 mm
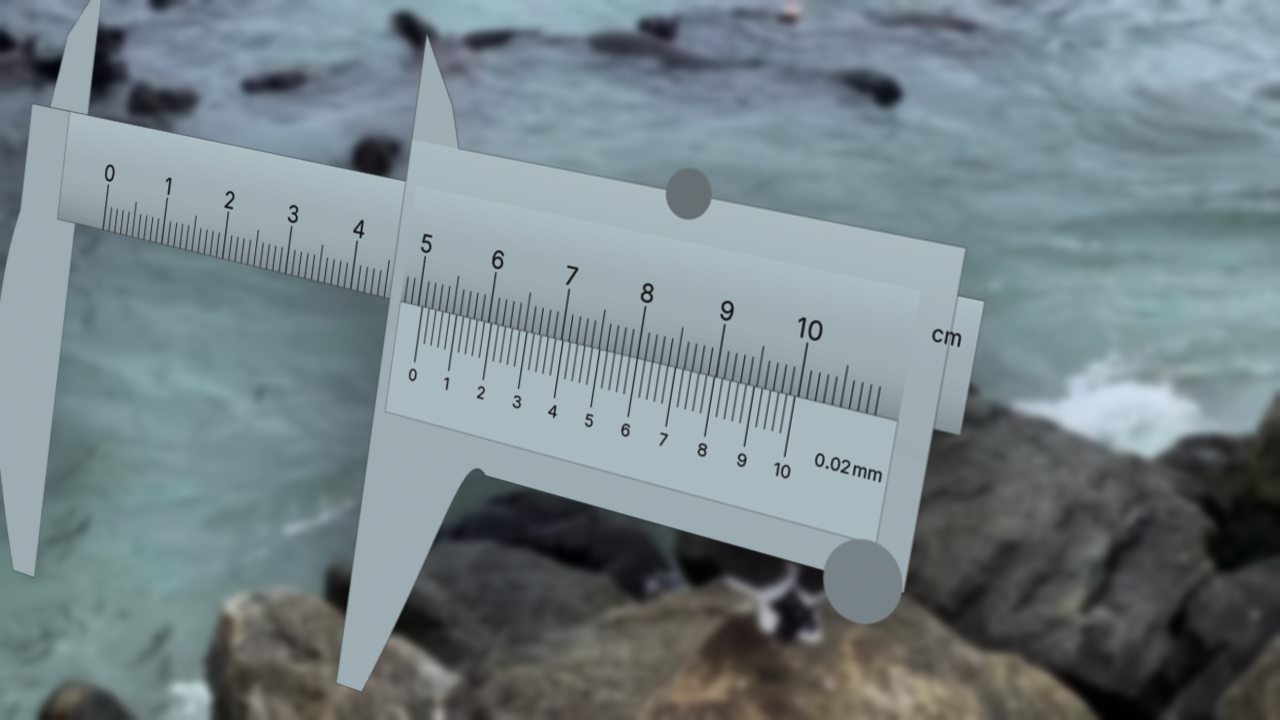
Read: 50.6 mm
